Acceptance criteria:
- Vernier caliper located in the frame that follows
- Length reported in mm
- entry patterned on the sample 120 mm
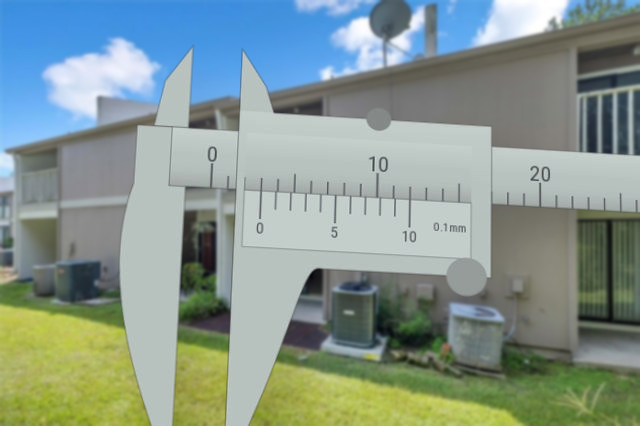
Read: 3.0 mm
